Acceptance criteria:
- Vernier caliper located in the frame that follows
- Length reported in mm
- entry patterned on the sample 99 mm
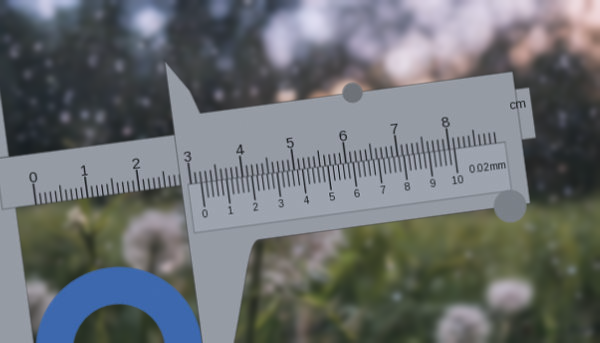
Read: 32.0 mm
